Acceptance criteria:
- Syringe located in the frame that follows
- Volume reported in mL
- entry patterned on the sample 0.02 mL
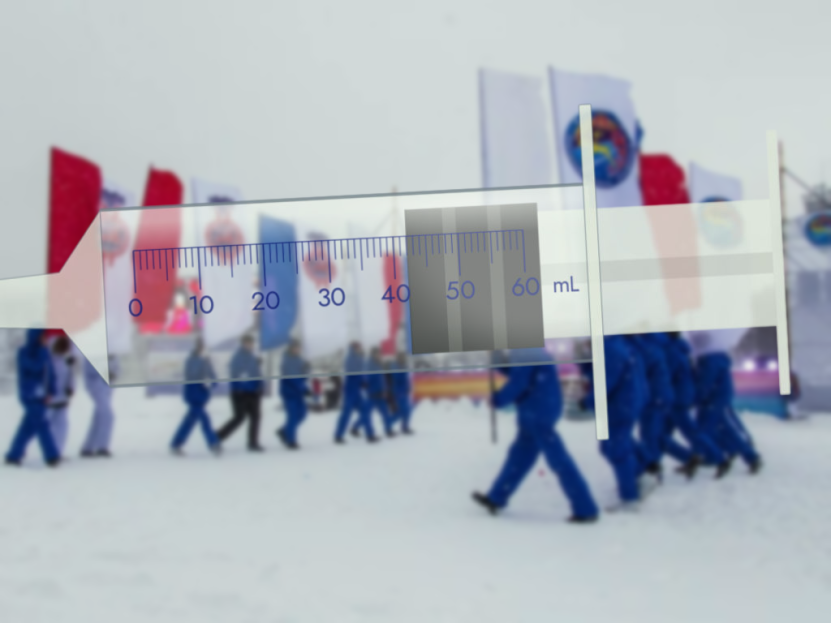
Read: 42 mL
